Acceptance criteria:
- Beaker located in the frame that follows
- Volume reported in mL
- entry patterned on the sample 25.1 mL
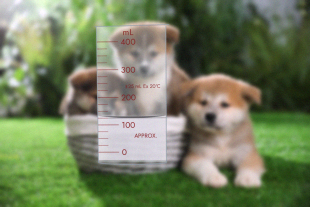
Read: 125 mL
